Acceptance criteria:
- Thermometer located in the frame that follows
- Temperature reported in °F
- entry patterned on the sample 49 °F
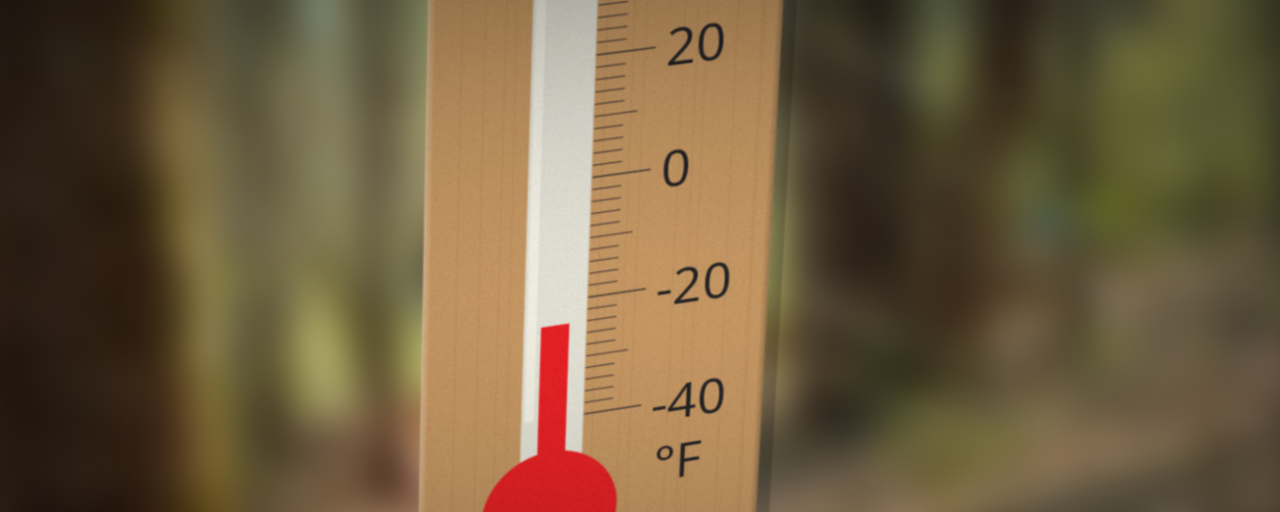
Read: -24 °F
